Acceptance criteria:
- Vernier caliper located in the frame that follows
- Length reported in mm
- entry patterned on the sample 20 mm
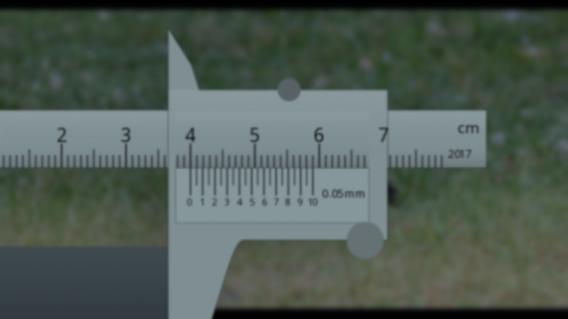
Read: 40.0 mm
